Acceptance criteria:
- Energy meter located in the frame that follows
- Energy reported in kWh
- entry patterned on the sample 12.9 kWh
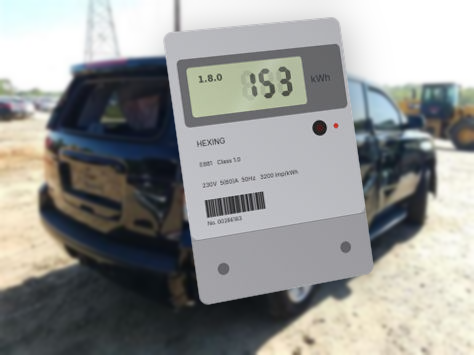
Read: 153 kWh
